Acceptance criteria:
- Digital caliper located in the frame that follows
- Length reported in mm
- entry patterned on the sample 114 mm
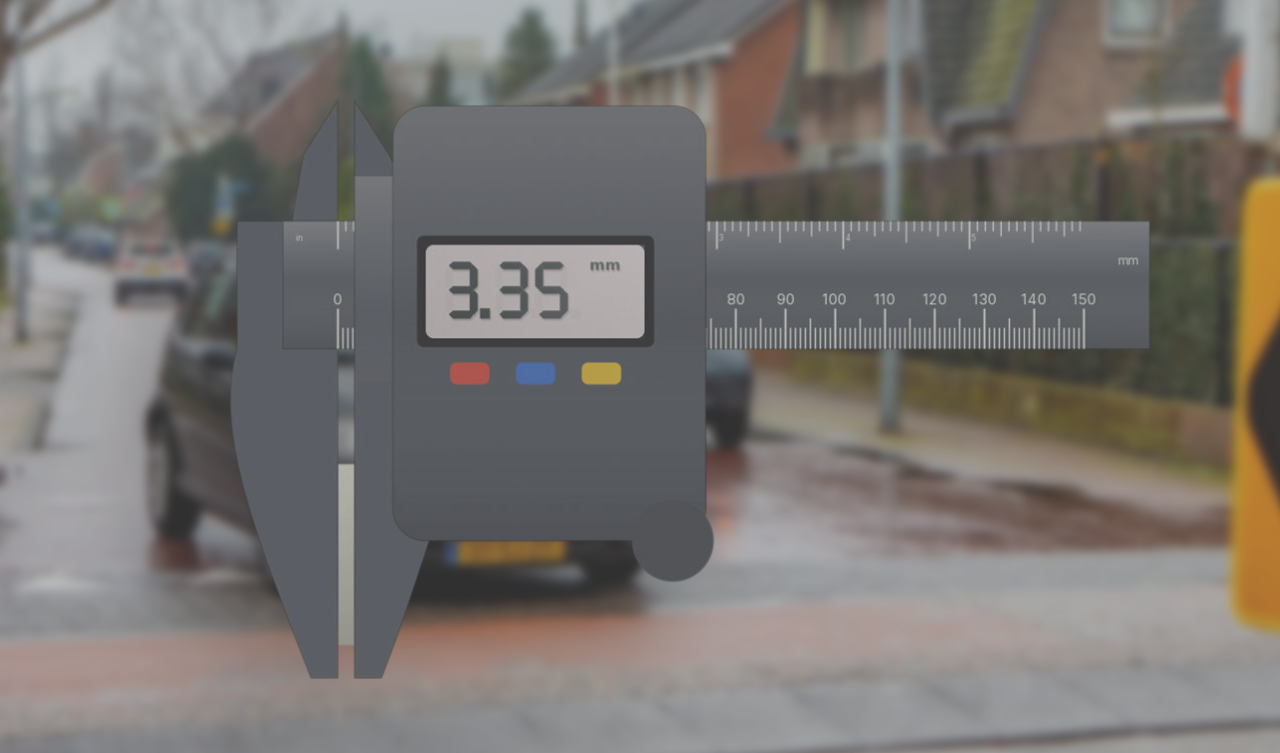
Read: 3.35 mm
